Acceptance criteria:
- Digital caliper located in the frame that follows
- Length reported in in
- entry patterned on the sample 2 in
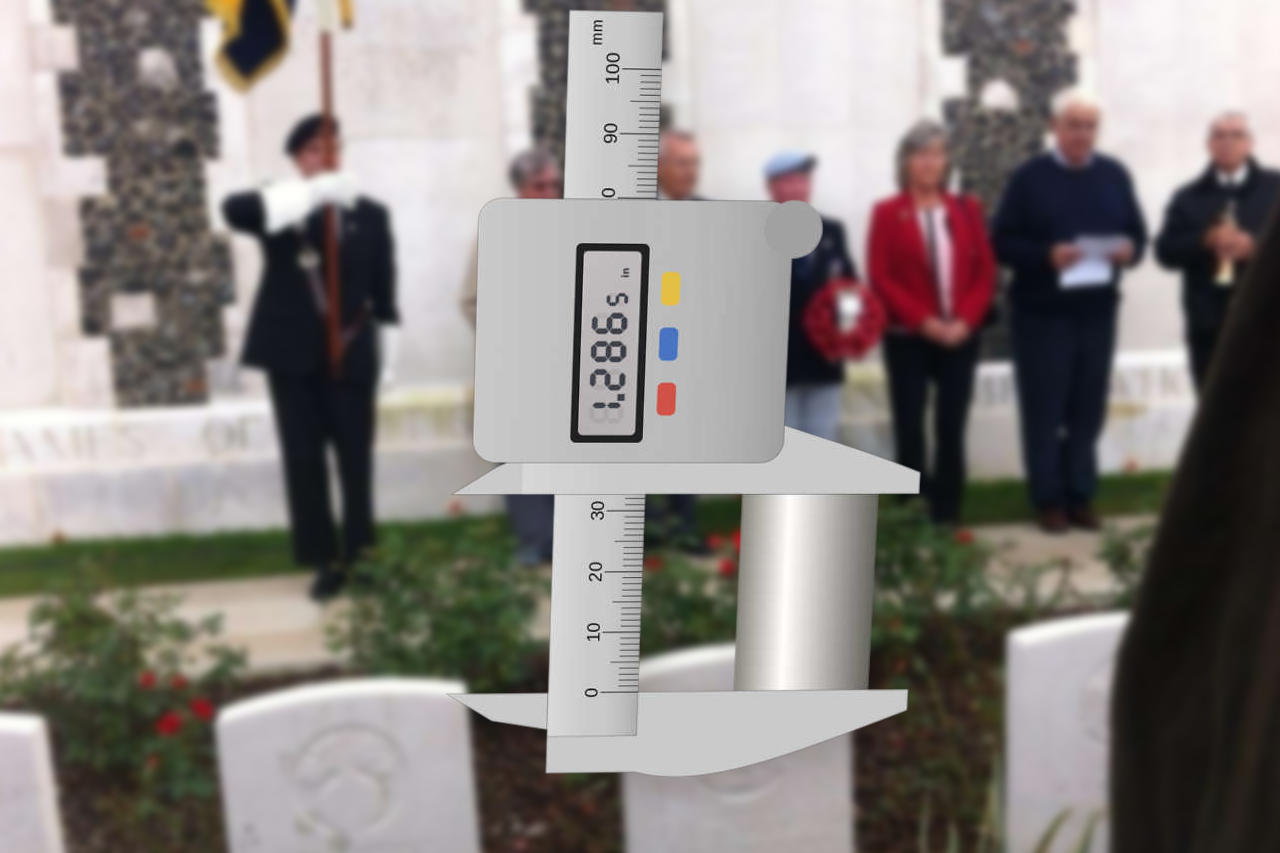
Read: 1.2865 in
